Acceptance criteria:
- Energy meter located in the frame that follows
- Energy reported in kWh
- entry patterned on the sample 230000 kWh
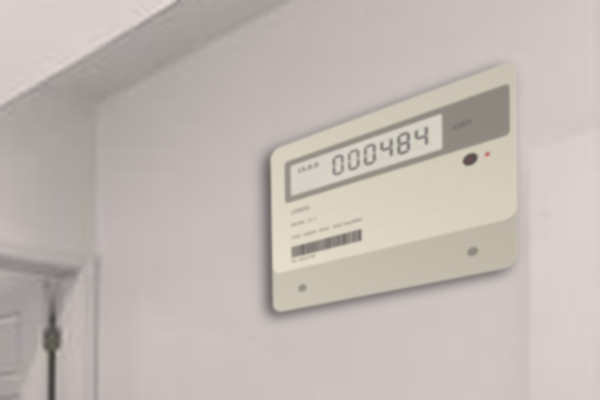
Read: 484 kWh
